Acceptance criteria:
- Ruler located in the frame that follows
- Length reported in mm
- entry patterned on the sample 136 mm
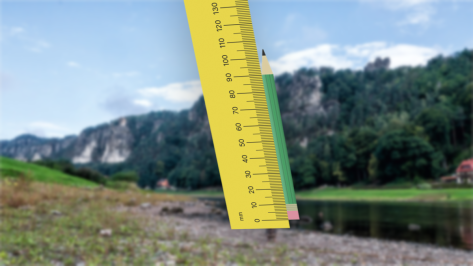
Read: 105 mm
